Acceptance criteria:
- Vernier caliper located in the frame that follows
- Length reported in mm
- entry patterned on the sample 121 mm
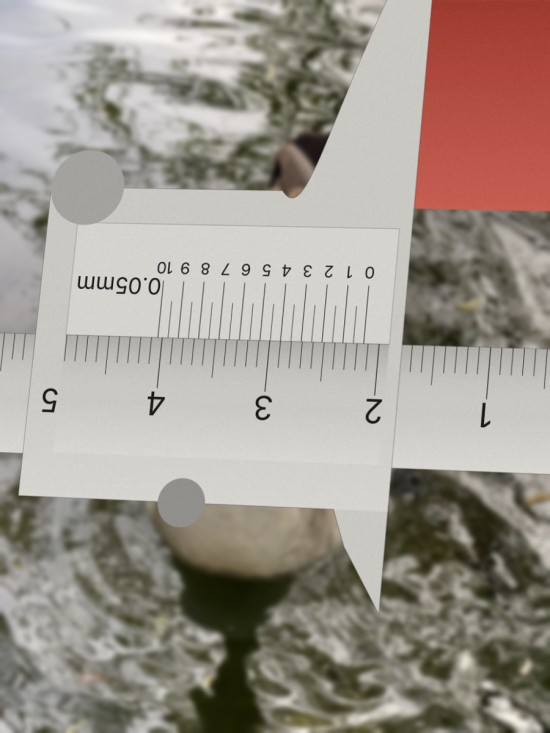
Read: 21.4 mm
